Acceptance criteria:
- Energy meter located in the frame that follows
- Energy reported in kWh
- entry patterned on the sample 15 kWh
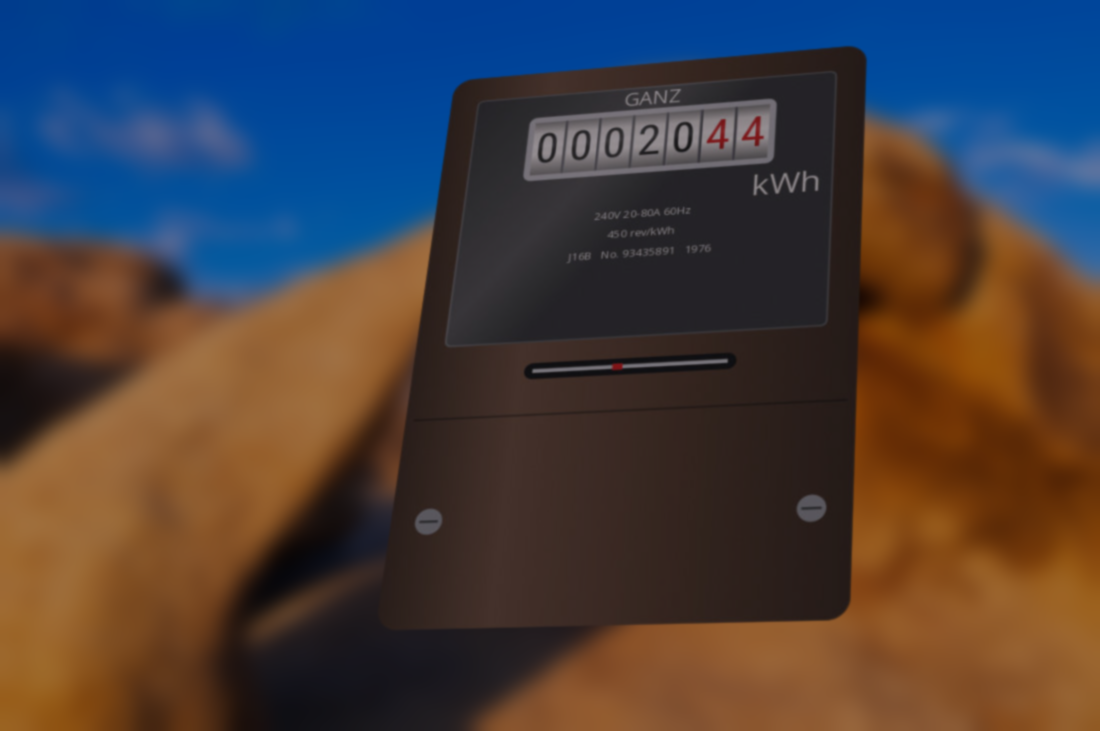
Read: 20.44 kWh
